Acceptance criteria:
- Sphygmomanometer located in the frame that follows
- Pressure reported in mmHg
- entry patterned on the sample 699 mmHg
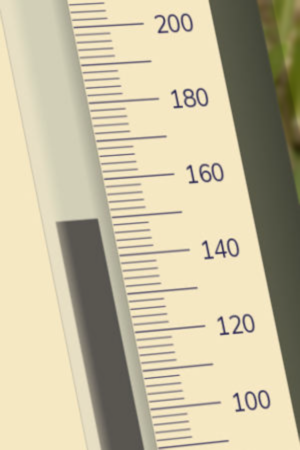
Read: 150 mmHg
